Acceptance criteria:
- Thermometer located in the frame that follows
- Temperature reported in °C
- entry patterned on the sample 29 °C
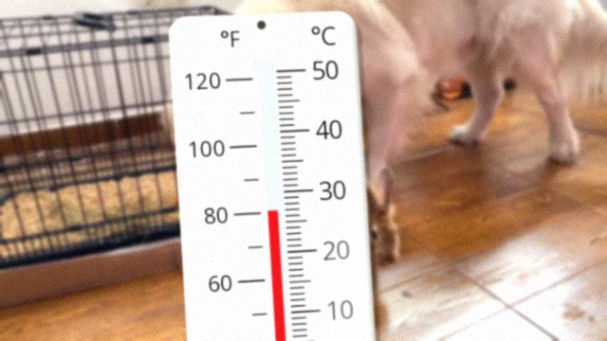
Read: 27 °C
